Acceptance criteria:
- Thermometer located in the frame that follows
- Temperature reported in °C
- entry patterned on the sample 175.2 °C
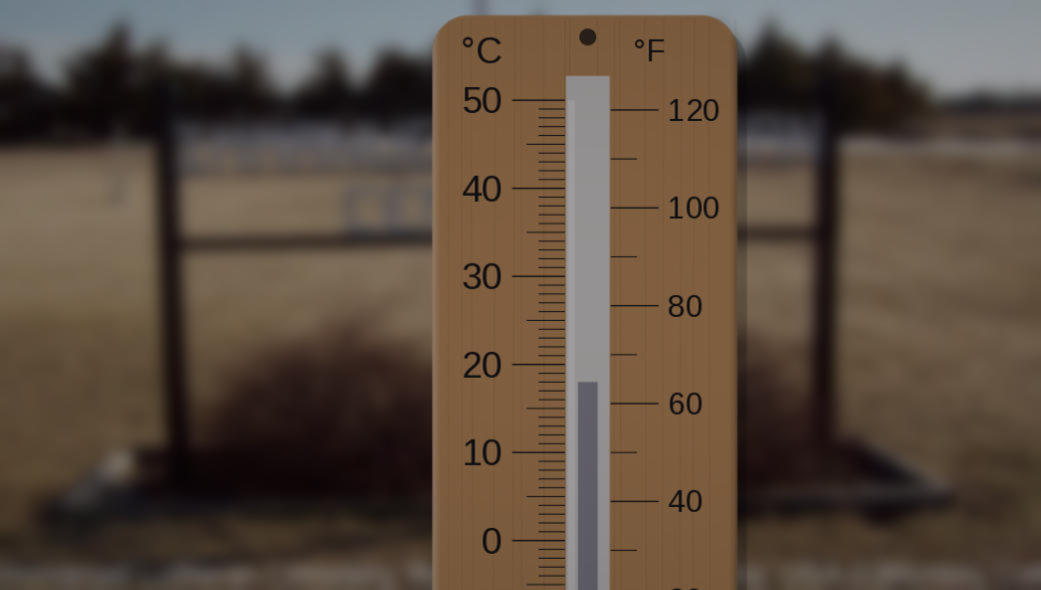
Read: 18 °C
